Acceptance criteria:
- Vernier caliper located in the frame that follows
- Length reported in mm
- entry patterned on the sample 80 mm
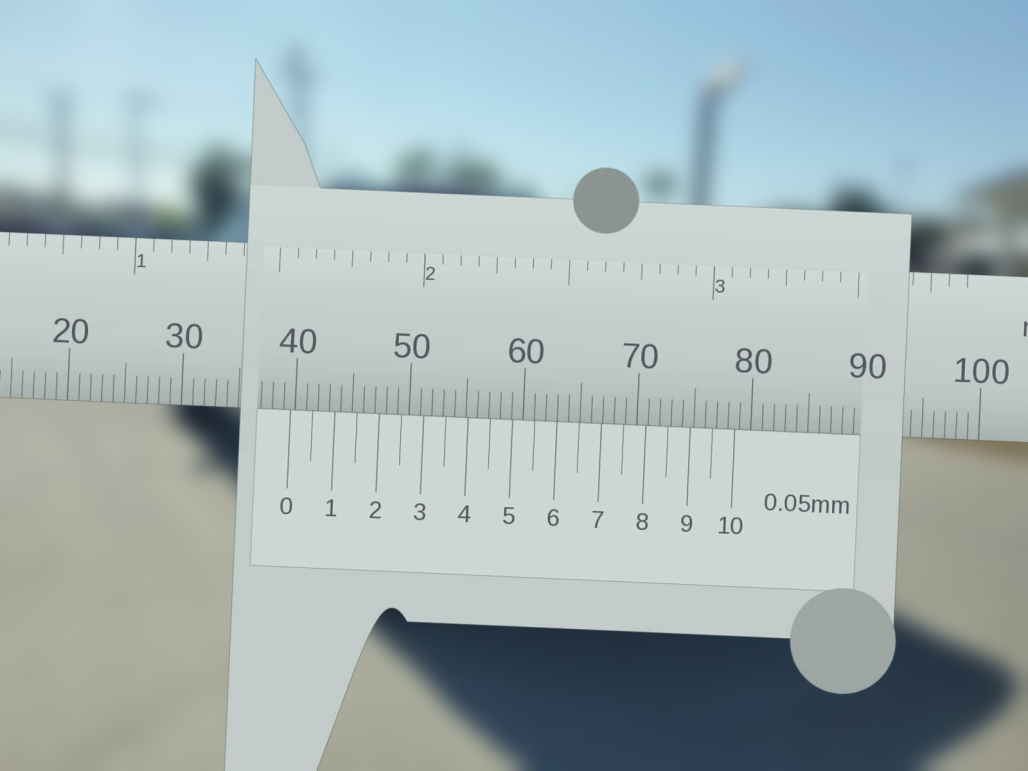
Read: 39.6 mm
